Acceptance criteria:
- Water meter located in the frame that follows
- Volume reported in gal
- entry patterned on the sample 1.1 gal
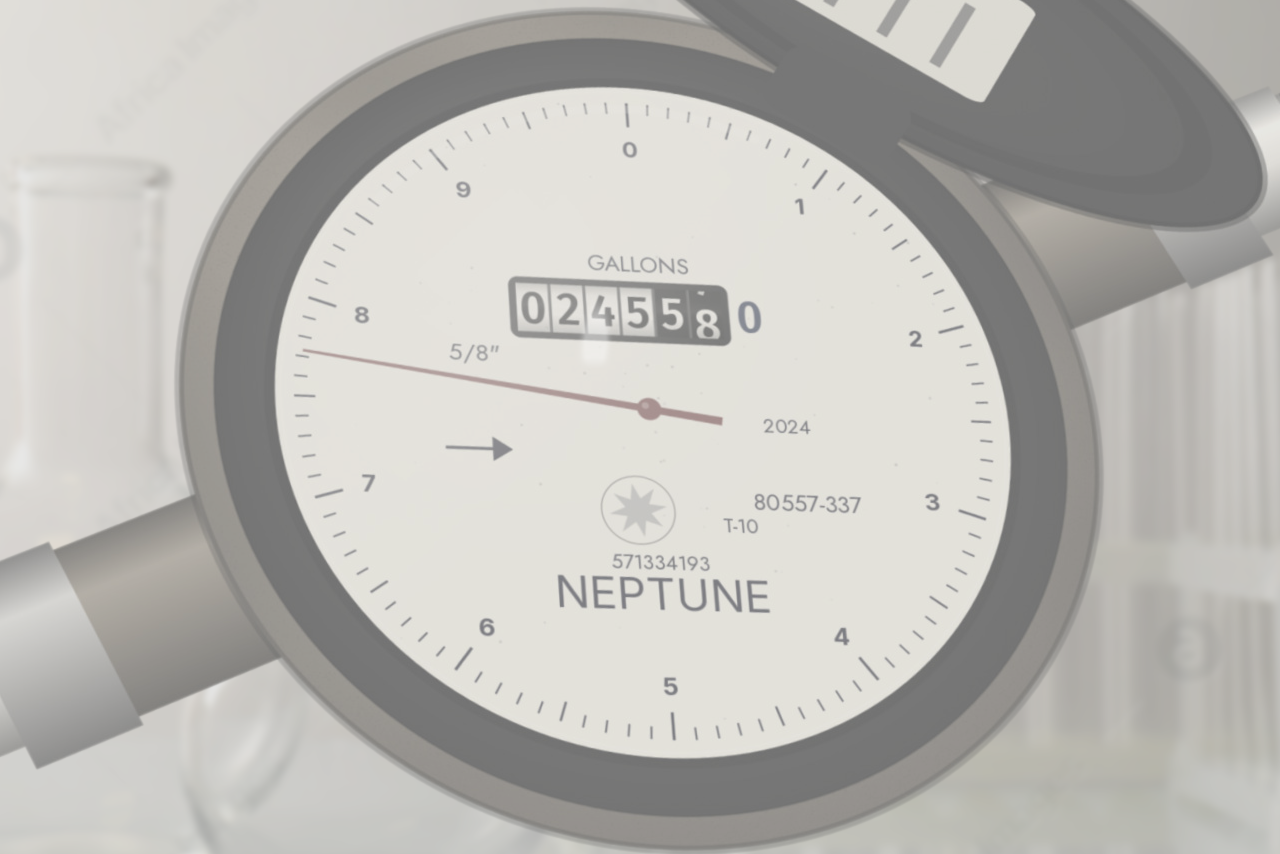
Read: 245577.7 gal
